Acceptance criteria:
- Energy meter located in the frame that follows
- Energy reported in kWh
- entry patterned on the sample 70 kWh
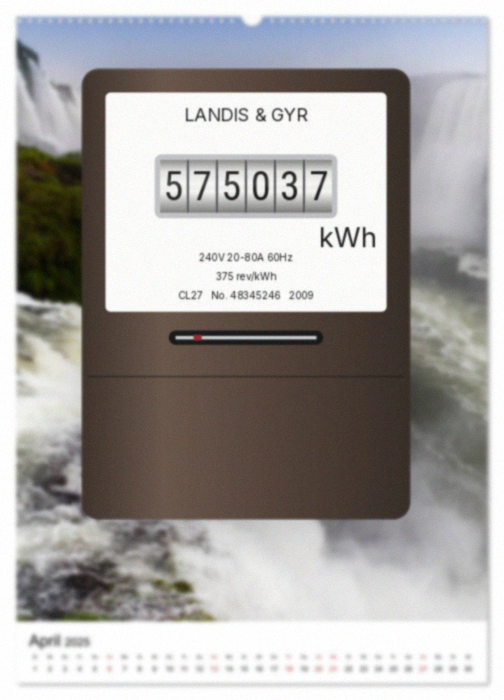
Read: 575037 kWh
